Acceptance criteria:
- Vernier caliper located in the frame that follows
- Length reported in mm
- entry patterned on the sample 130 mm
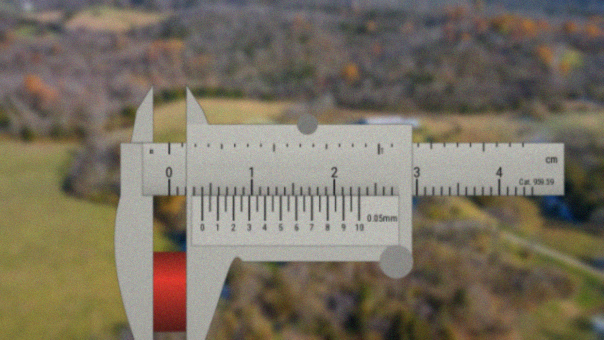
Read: 4.0 mm
